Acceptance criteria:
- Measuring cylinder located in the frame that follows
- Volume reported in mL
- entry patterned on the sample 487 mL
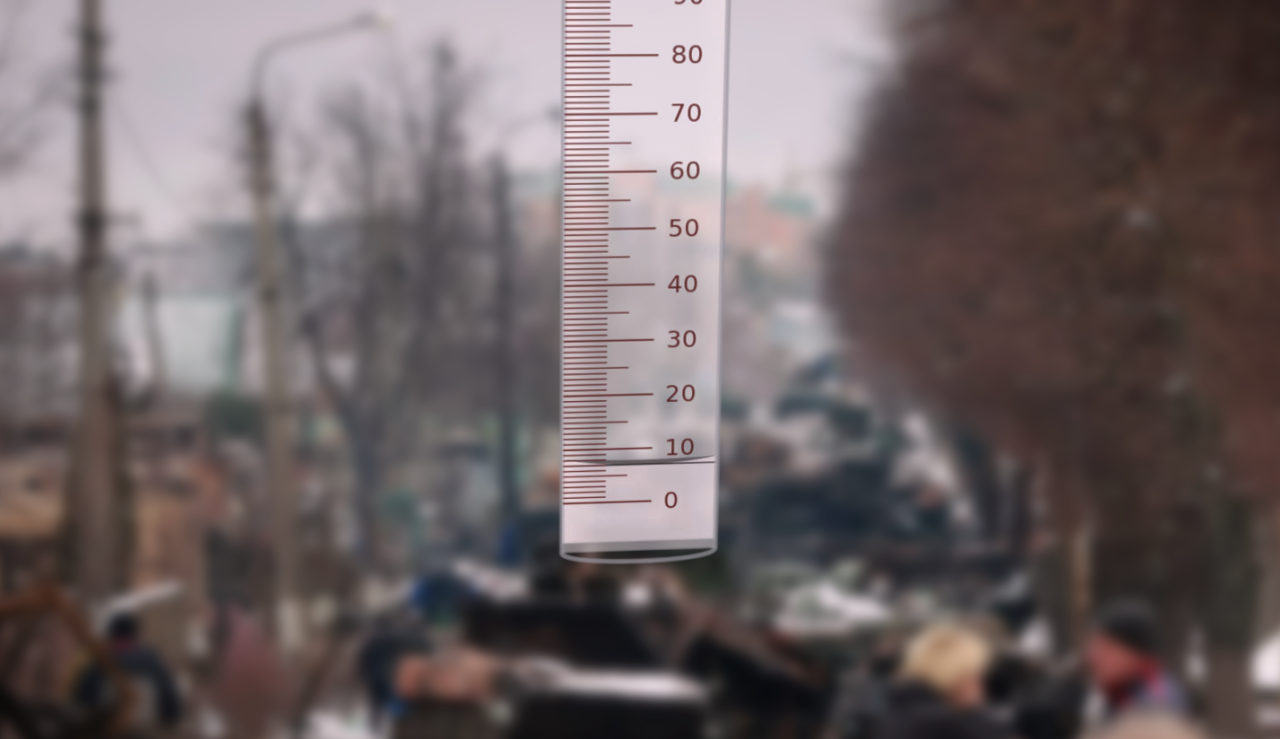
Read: 7 mL
